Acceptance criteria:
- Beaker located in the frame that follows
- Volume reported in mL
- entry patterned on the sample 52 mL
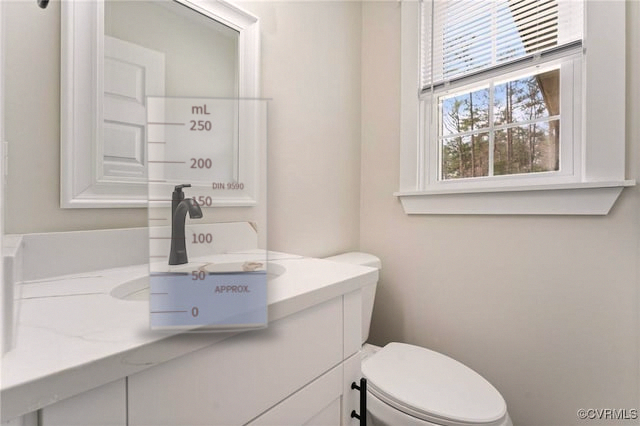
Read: 50 mL
